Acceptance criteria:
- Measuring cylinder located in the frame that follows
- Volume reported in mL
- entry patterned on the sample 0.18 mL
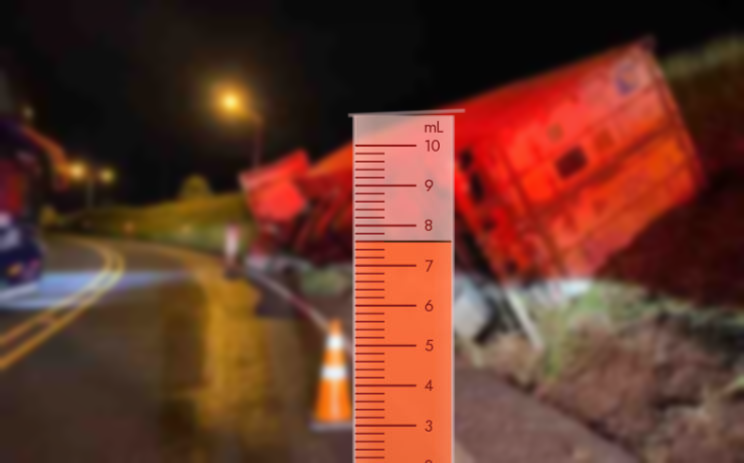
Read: 7.6 mL
